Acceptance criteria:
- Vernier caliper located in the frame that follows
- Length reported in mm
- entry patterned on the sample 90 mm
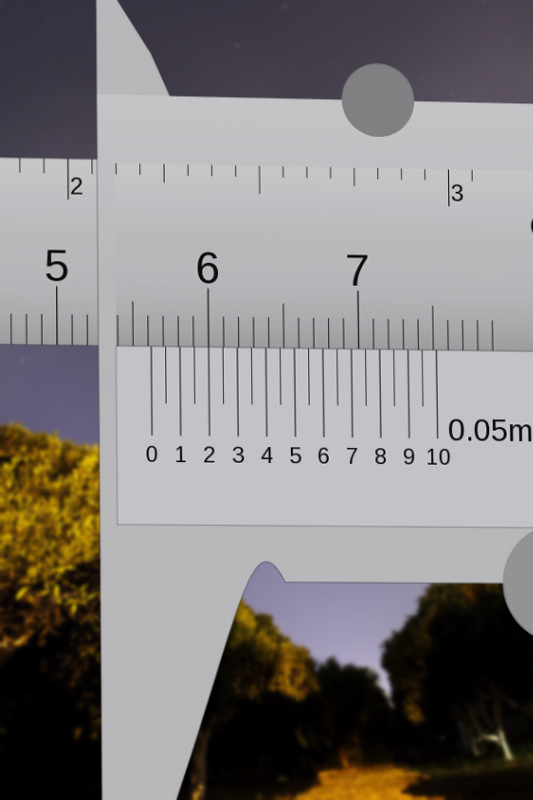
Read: 56.2 mm
